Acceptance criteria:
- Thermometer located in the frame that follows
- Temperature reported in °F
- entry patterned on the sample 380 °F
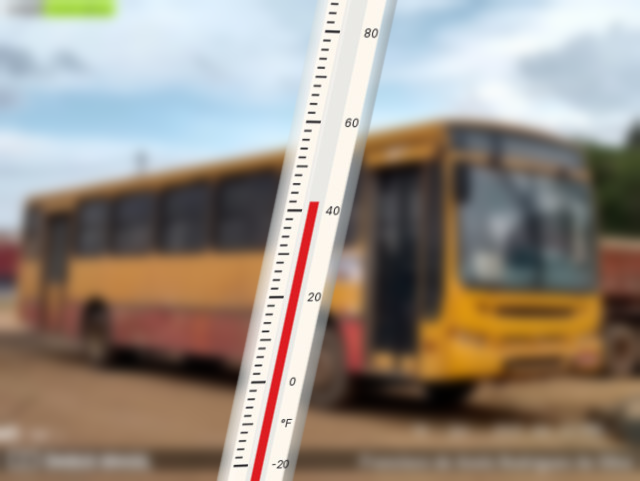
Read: 42 °F
